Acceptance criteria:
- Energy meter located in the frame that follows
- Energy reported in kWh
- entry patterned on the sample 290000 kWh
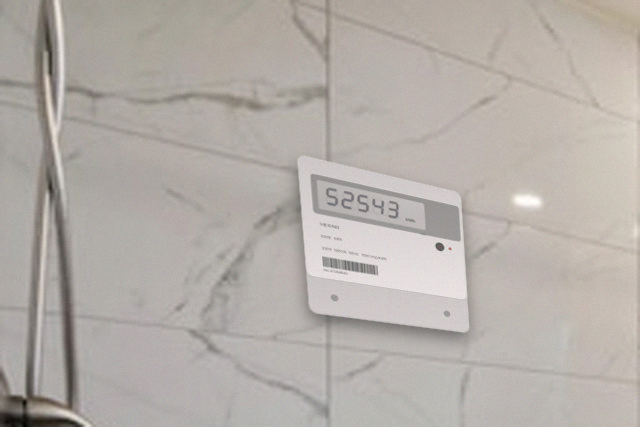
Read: 52543 kWh
